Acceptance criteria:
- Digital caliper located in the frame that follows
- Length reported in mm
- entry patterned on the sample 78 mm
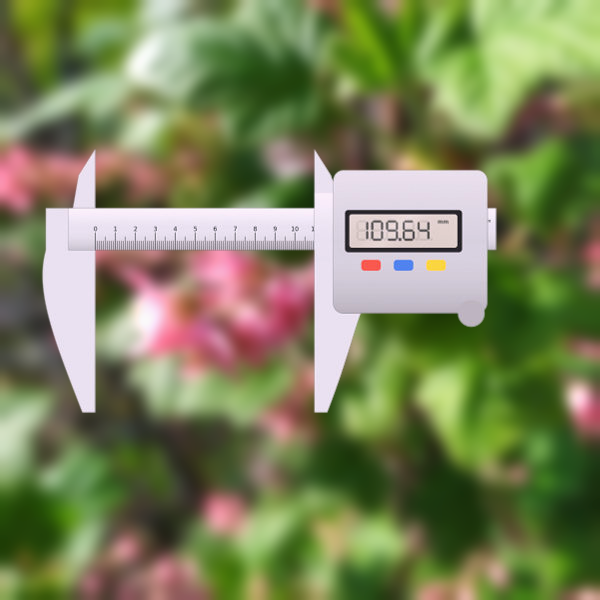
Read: 109.64 mm
